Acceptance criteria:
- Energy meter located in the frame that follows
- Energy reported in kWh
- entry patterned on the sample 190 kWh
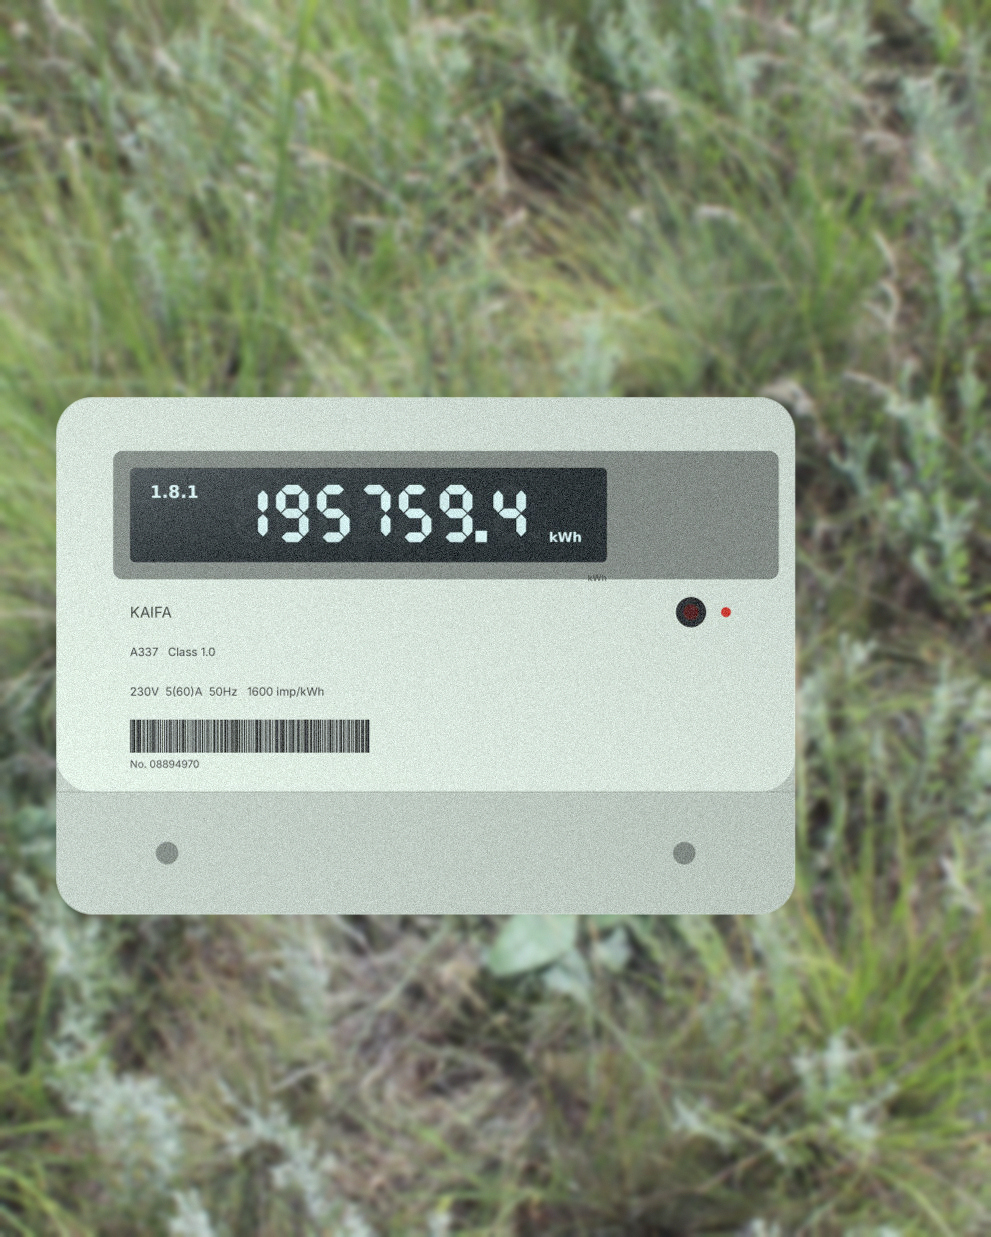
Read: 195759.4 kWh
